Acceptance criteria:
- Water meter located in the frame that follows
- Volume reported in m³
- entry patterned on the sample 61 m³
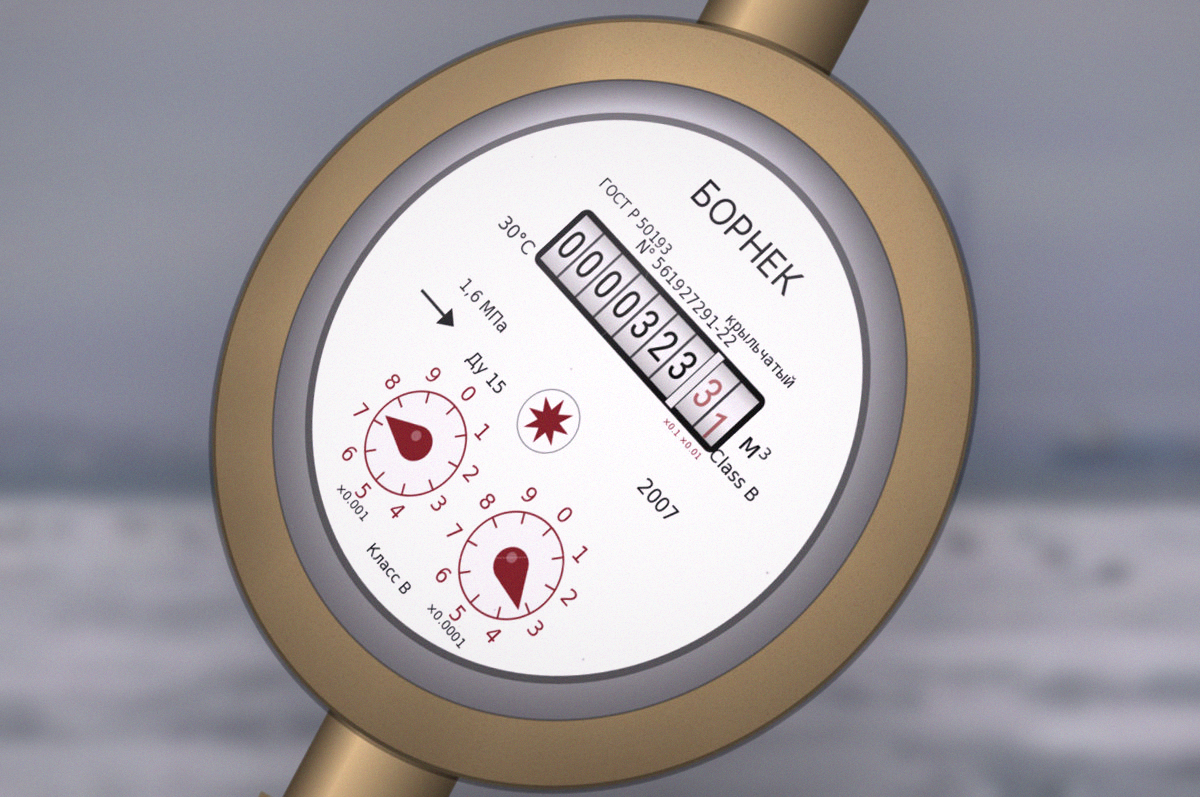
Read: 323.3073 m³
